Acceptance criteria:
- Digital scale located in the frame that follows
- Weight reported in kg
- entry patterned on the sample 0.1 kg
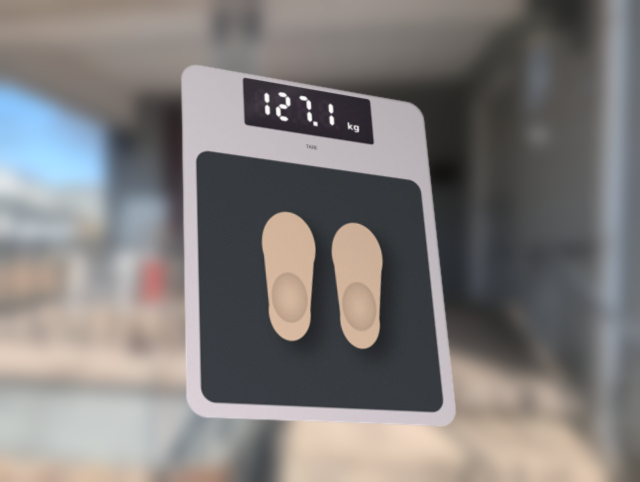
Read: 127.1 kg
